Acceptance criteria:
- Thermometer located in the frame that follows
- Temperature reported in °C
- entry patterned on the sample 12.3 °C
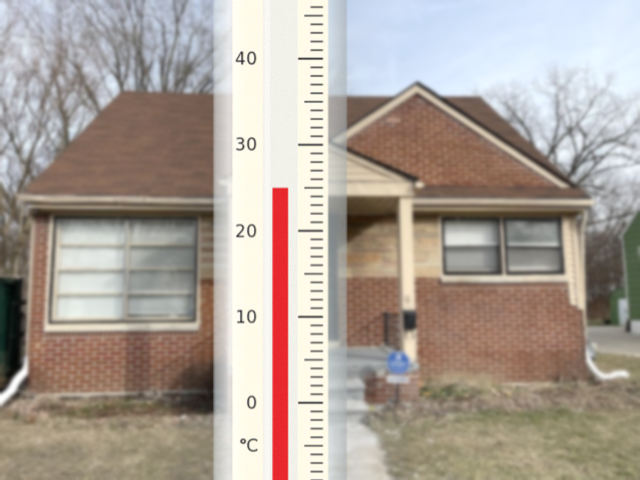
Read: 25 °C
